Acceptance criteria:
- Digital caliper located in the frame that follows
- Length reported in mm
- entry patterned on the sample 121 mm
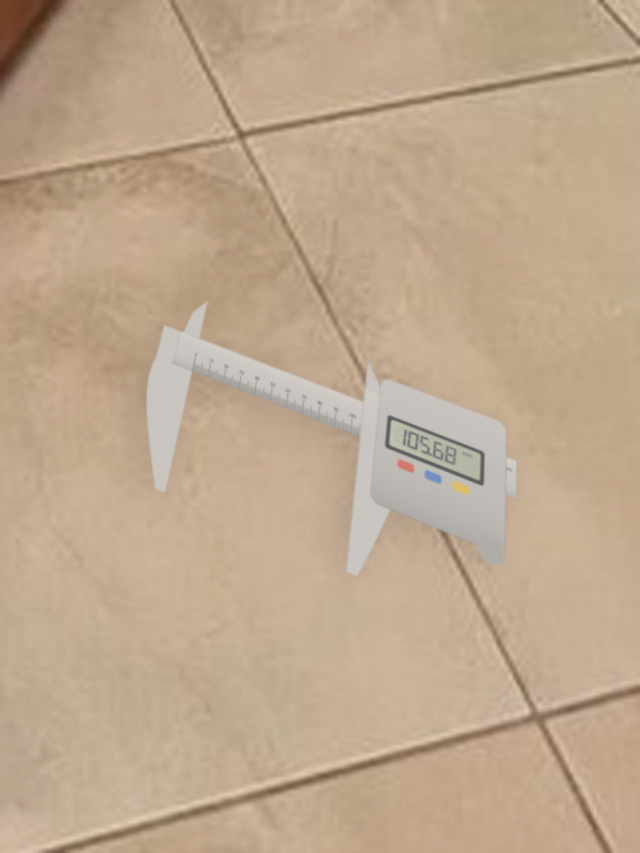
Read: 105.68 mm
